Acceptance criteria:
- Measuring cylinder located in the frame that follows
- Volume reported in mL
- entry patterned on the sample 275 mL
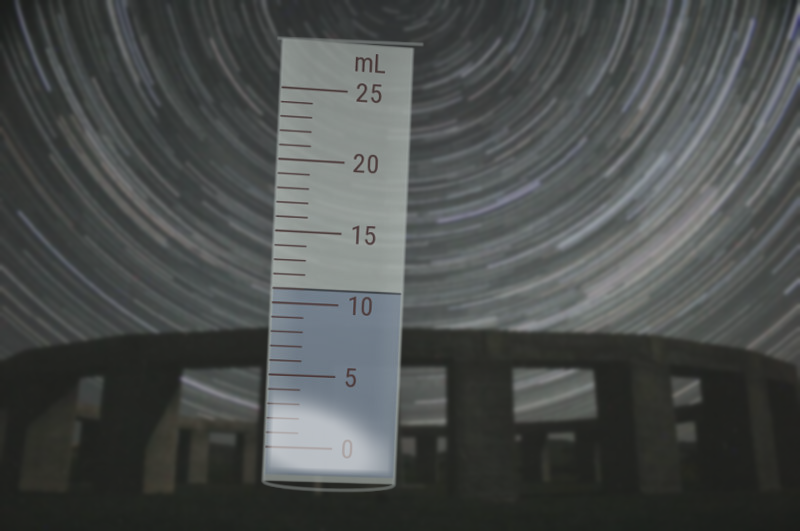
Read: 11 mL
